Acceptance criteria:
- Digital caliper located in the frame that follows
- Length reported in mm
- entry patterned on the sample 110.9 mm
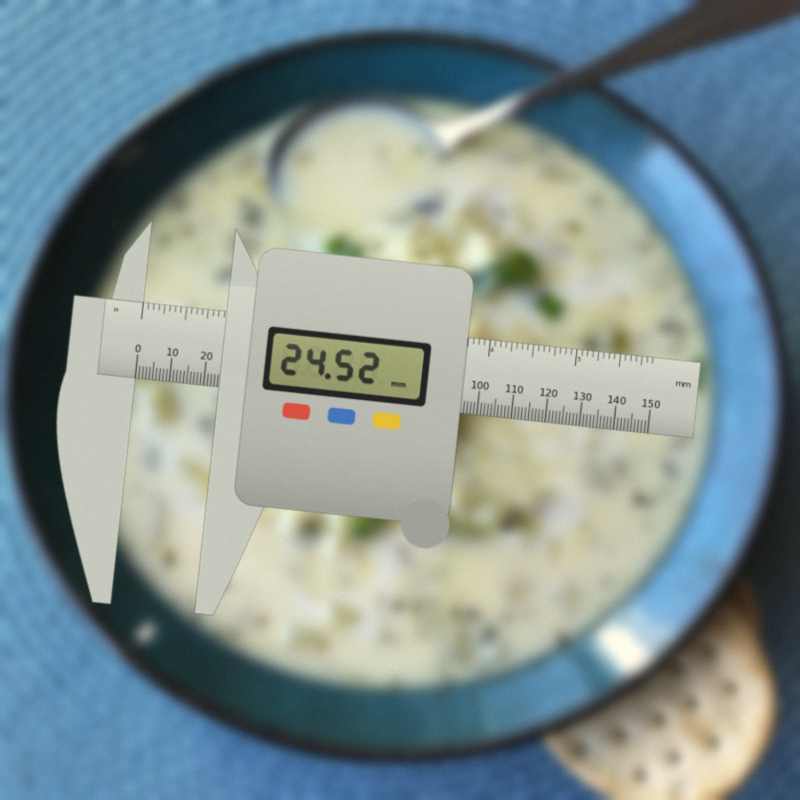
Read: 24.52 mm
